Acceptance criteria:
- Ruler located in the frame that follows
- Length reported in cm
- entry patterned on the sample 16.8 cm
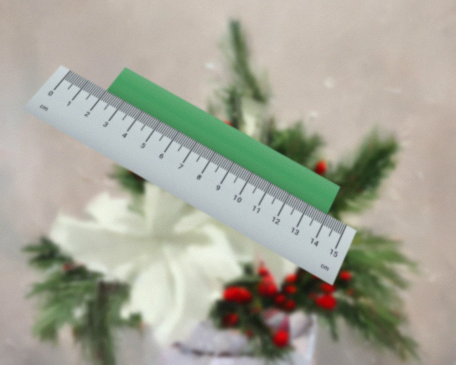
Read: 12 cm
